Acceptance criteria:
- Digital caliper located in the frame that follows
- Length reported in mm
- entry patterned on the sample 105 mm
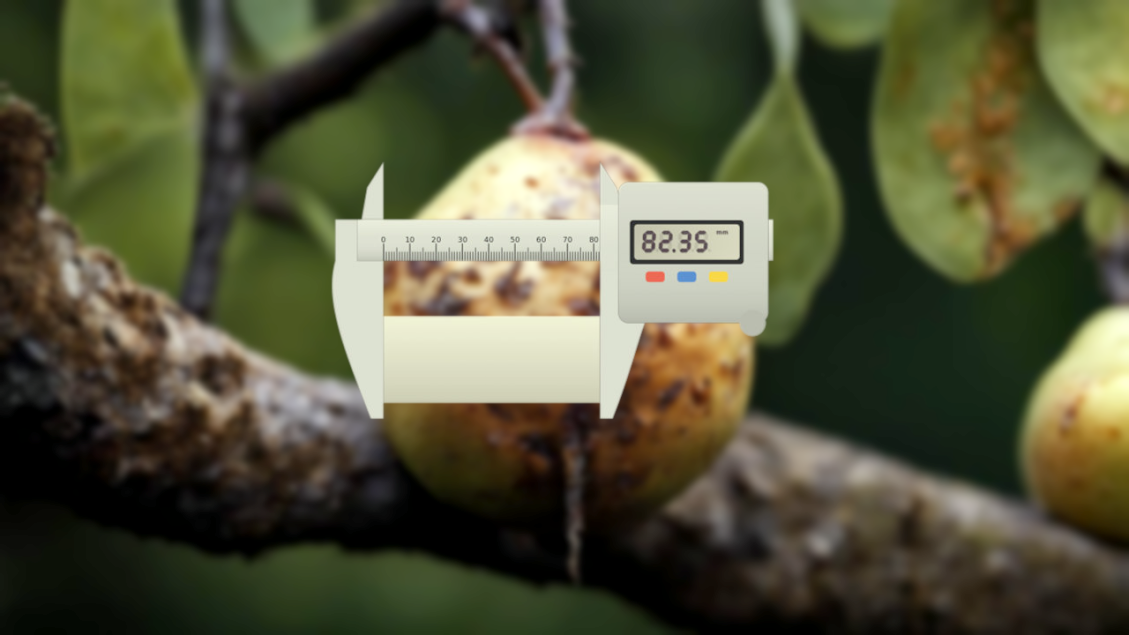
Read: 82.35 mm
